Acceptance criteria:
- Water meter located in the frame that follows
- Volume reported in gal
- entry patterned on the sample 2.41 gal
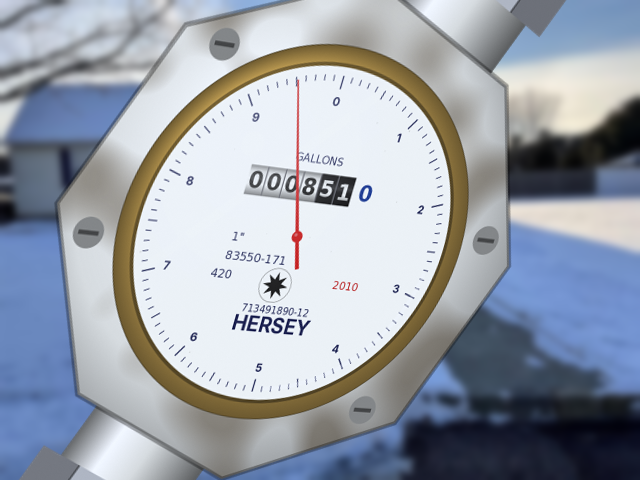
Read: 8509.5 gal
